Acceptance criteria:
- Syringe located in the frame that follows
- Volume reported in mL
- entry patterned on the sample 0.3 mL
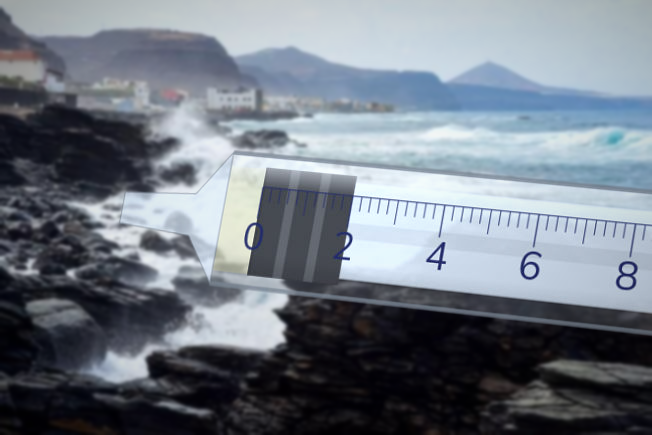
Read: 0 mL
